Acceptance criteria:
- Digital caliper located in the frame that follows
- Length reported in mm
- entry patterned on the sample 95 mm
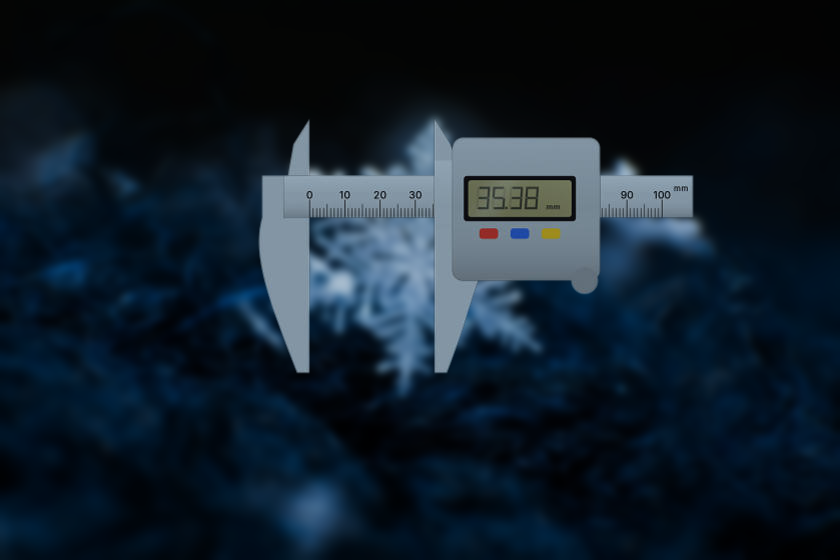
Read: 35.38 mm
